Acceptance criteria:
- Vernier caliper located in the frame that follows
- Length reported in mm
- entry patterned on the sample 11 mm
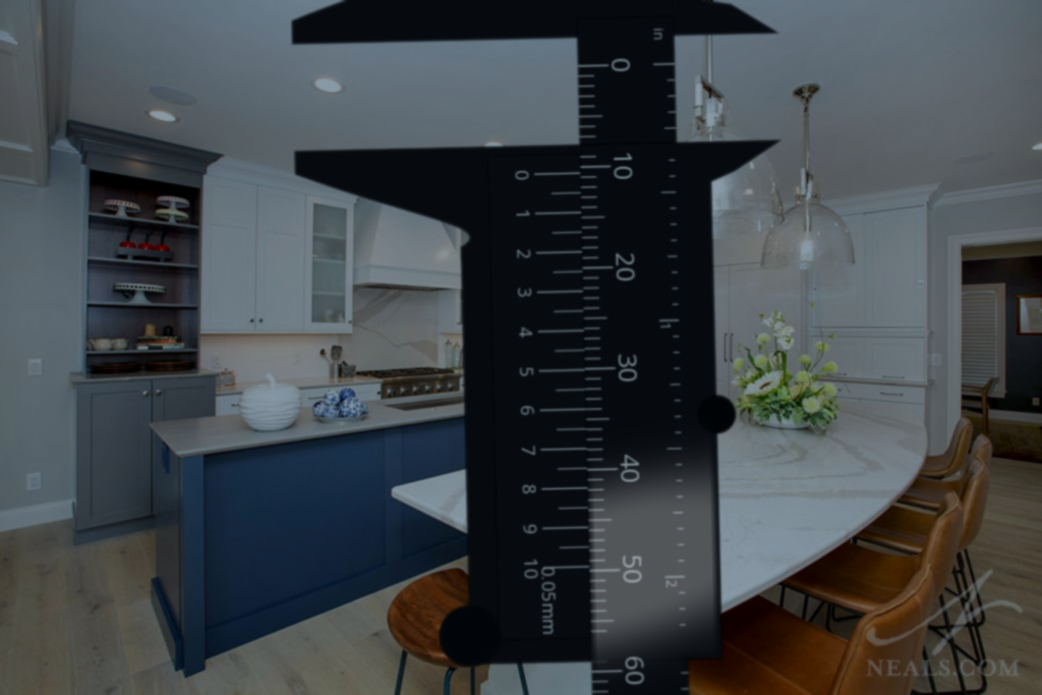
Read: 10.6 mm
